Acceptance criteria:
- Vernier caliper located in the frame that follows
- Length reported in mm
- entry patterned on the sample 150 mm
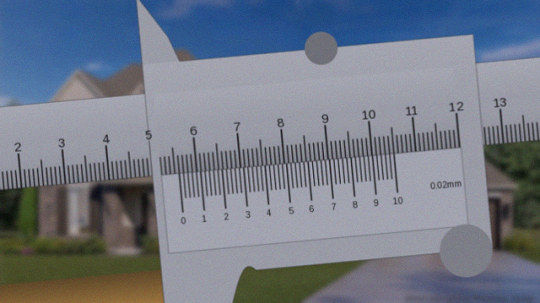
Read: 56.0 mm
